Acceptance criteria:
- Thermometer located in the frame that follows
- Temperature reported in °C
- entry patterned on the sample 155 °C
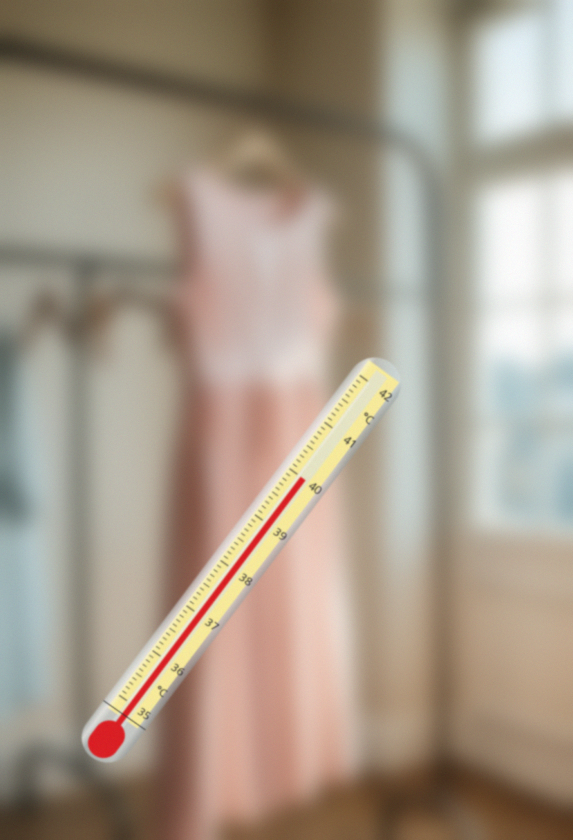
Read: 40 °C
